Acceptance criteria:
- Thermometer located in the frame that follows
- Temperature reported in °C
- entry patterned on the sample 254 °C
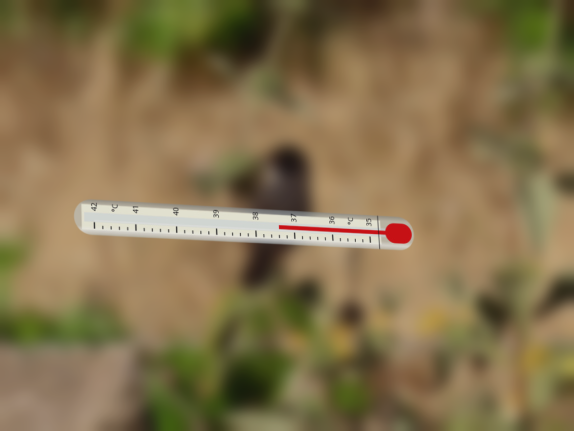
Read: 37.4 °C
